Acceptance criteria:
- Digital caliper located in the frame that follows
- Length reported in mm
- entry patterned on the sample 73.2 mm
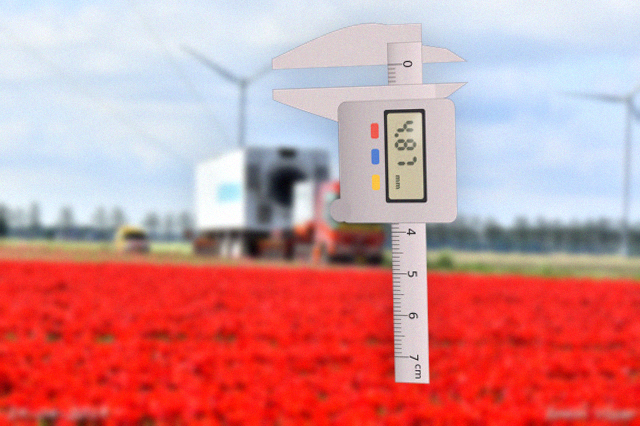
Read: 4.87 mm
